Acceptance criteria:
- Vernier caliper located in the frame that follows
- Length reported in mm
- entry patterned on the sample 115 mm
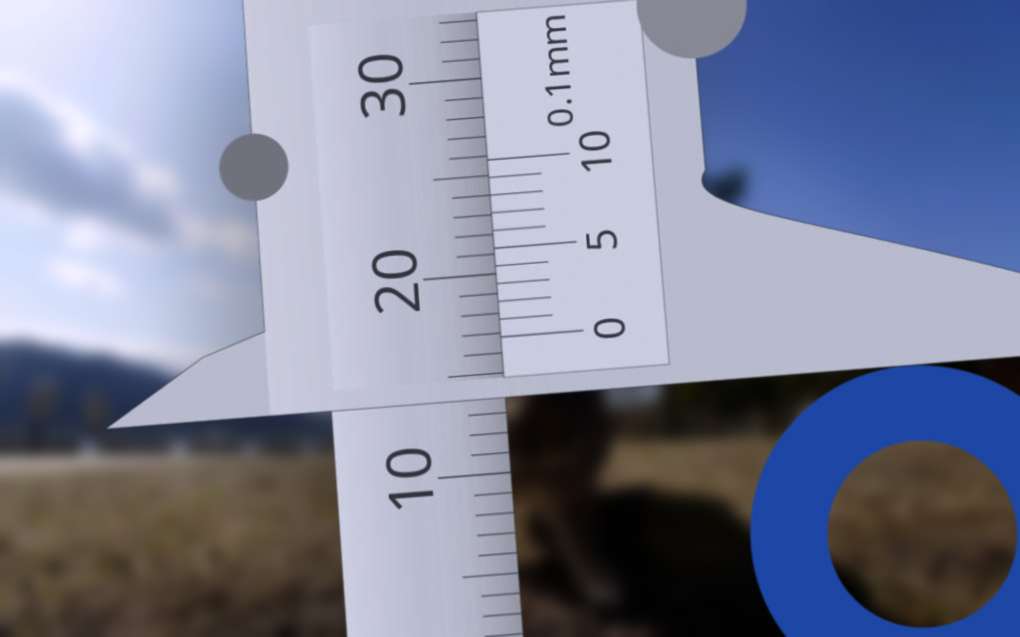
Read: 16.8 mm
